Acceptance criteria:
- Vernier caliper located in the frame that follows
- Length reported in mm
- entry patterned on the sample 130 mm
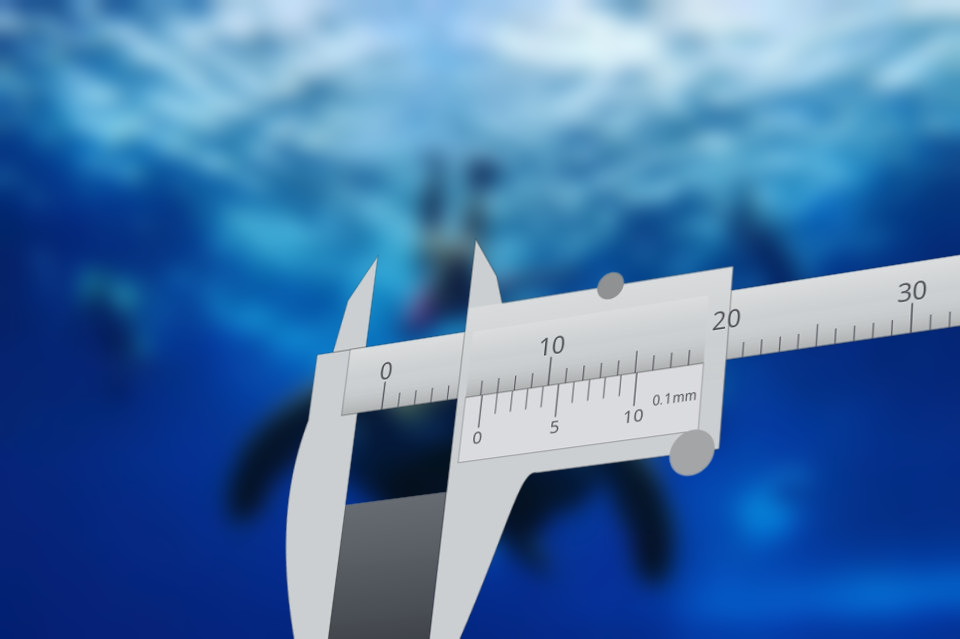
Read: 6.1 mm
